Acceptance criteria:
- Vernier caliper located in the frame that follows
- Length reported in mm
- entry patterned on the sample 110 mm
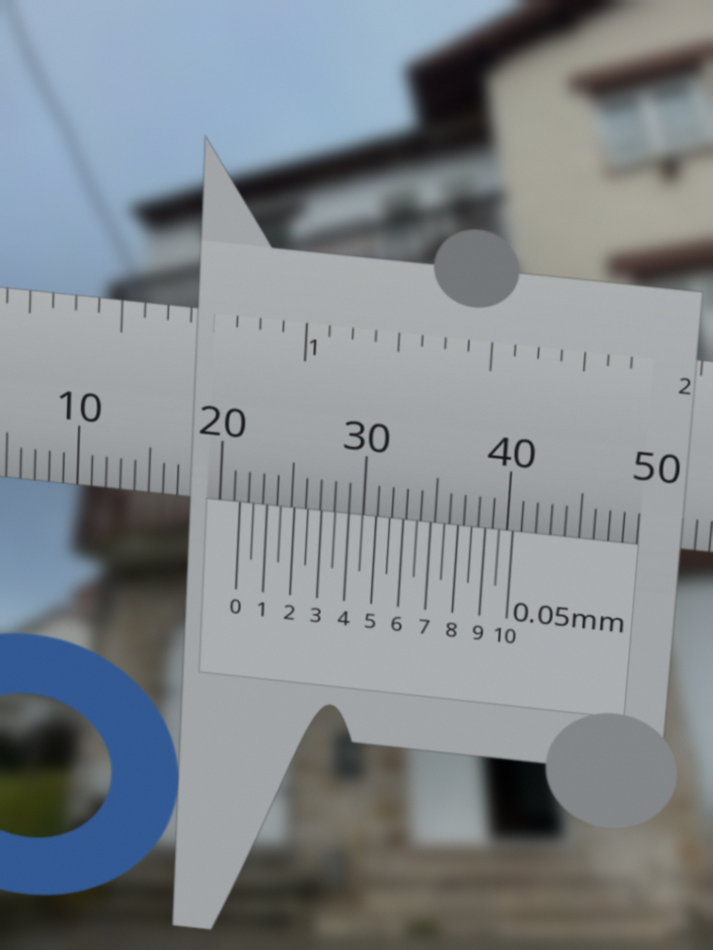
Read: 21.4 mm
